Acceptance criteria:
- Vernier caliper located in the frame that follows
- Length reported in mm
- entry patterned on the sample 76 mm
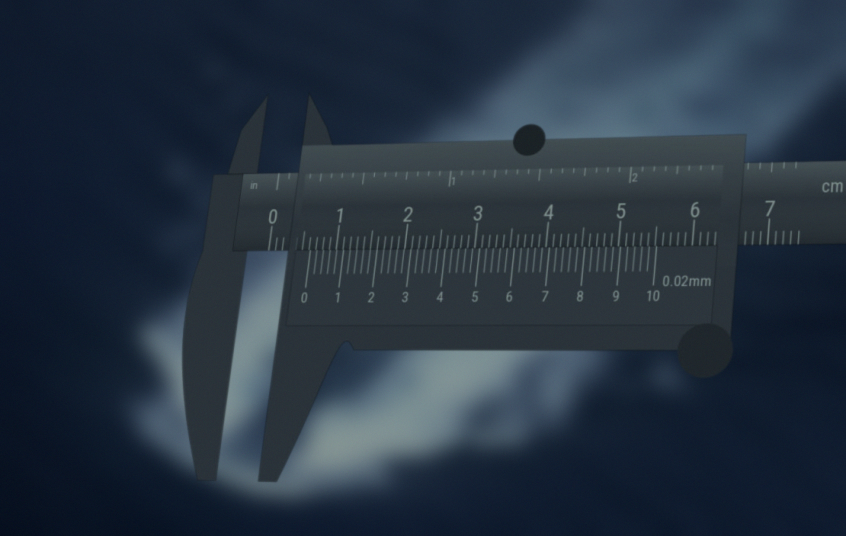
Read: 6.2 mm
